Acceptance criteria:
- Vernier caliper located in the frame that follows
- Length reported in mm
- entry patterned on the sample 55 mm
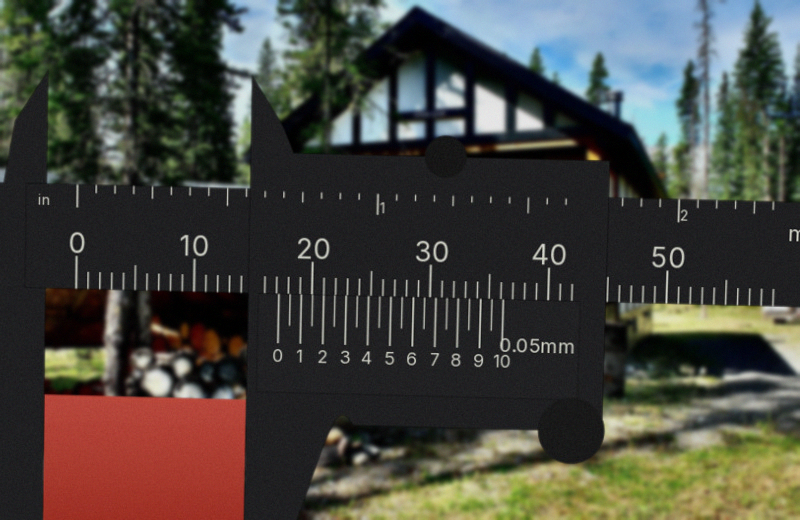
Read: 17.2 mm
